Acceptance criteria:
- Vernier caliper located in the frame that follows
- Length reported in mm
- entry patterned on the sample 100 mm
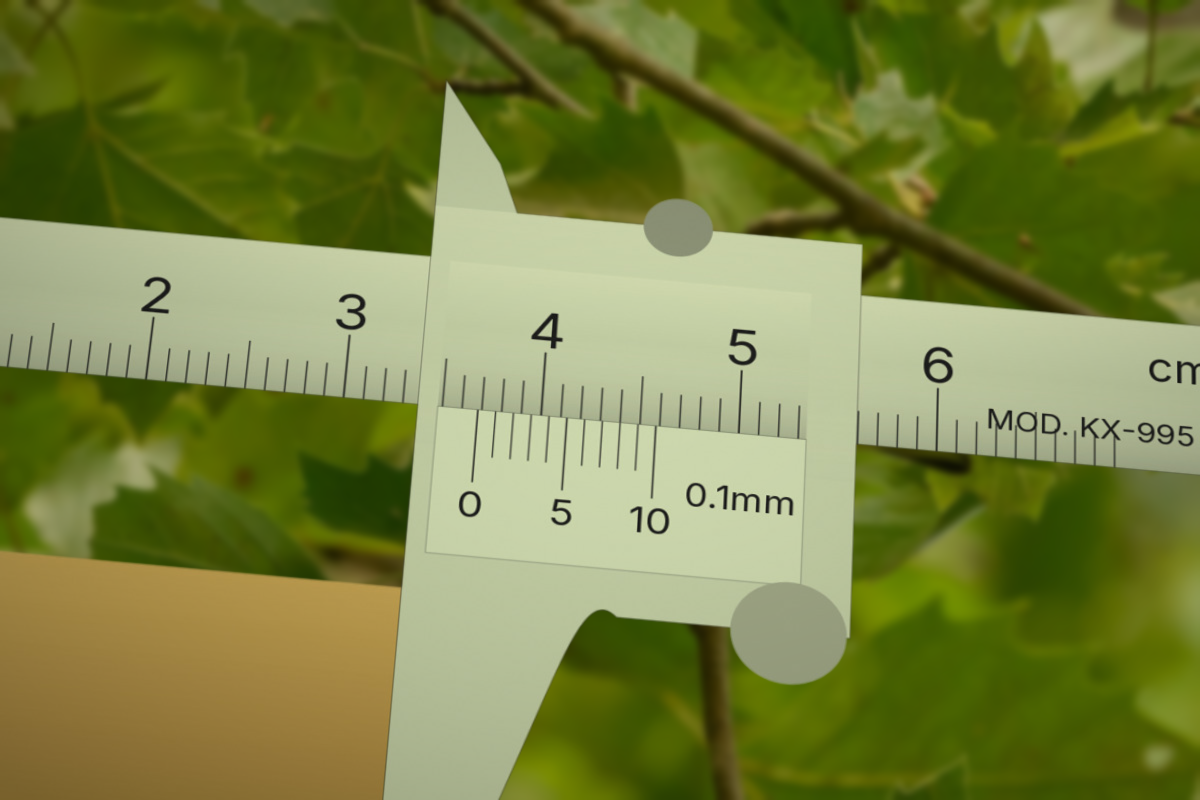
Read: 36.8 mm
